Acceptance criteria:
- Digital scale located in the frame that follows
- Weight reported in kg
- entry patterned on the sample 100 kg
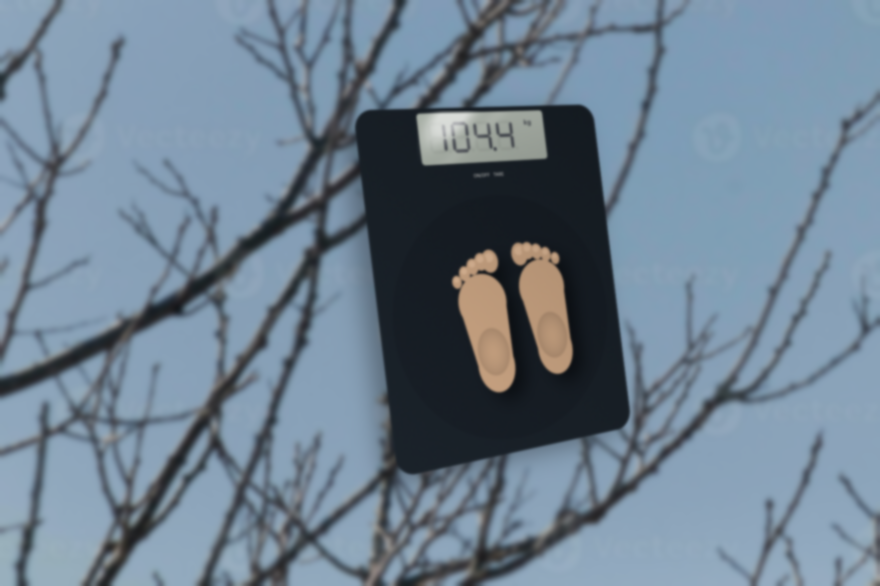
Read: 104.4 kg
